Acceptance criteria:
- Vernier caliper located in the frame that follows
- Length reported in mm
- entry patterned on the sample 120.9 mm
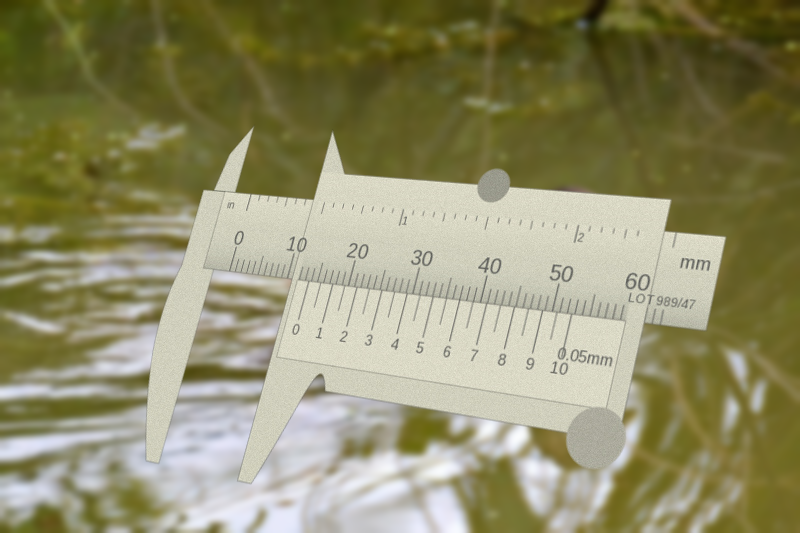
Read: 13.6 mm
